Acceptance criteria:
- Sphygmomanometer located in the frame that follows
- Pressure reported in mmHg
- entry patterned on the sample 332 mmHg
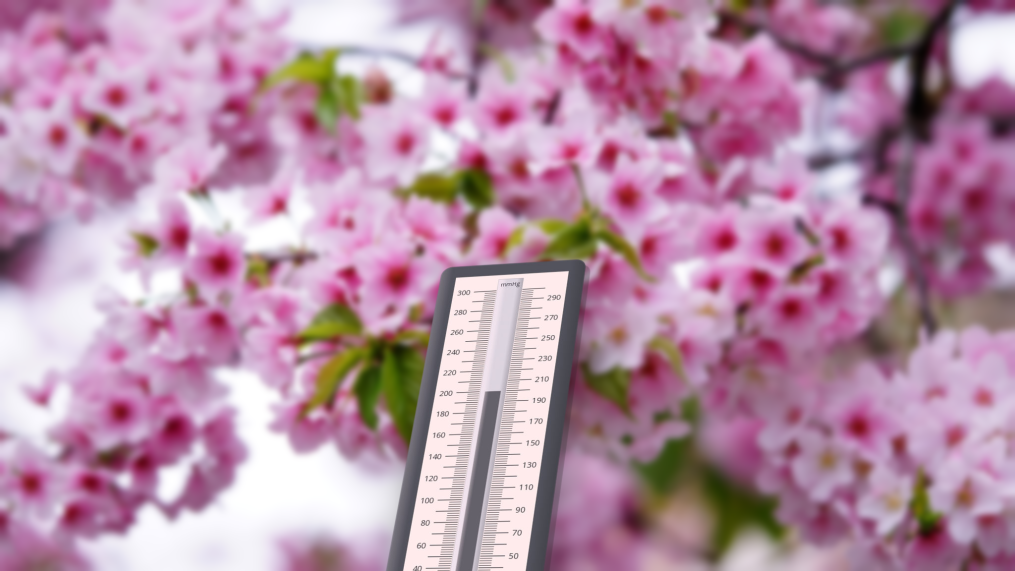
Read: 200 mmHg
